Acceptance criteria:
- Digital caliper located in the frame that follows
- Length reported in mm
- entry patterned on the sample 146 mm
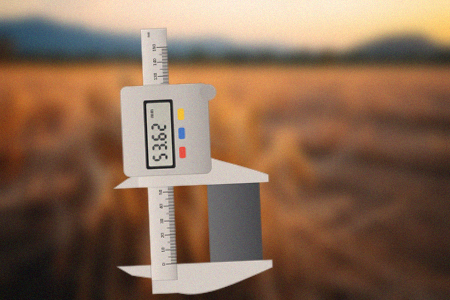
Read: 53.62 mm
